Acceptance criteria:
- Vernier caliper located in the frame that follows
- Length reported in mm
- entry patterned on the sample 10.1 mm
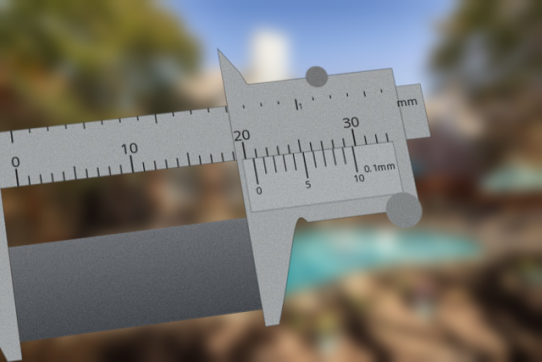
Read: 20.7 mm
